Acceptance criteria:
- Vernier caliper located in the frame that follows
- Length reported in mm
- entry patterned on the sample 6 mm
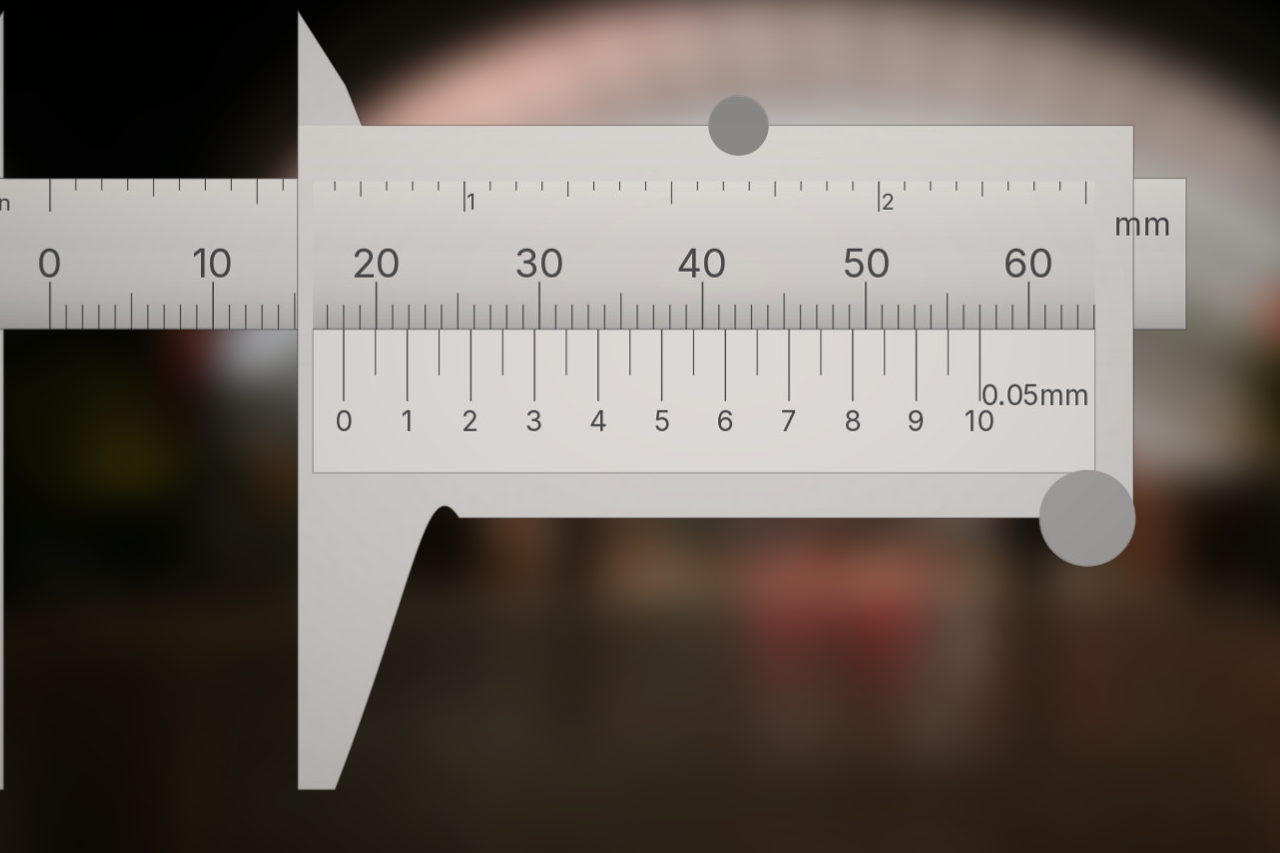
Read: 18.0 mm
